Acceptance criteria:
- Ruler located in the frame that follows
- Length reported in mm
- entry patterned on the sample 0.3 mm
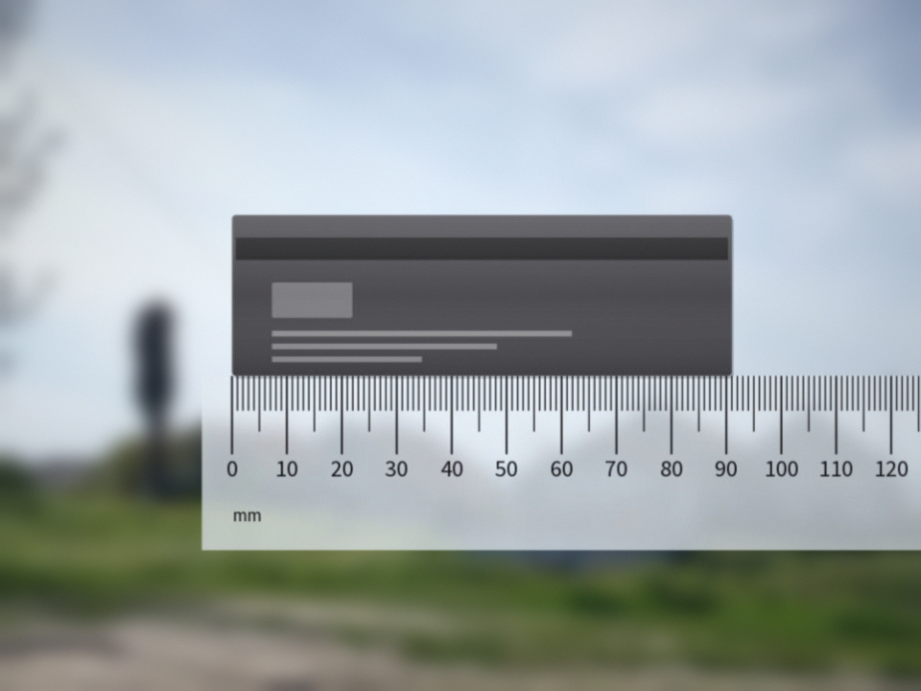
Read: 91 mm
